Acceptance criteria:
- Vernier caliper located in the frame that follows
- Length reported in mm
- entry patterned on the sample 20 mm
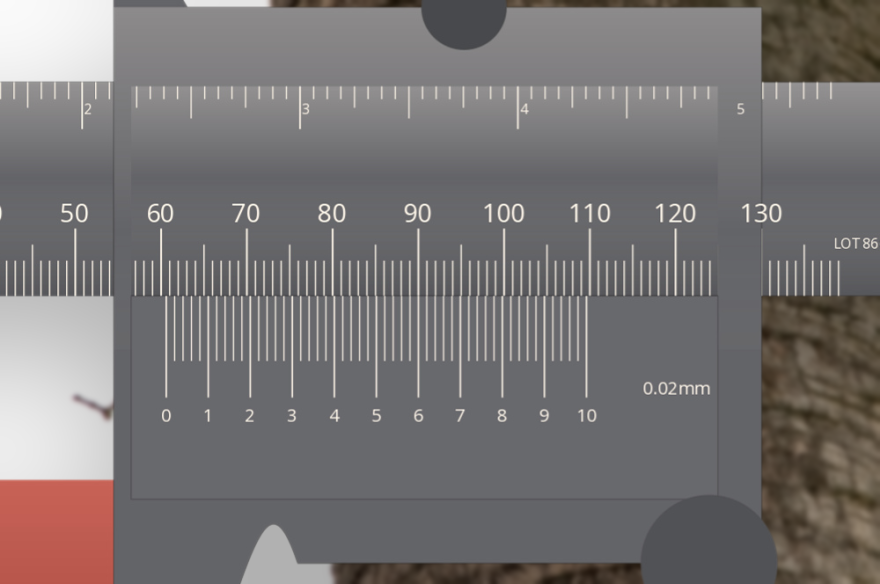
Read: 60.6 mm
